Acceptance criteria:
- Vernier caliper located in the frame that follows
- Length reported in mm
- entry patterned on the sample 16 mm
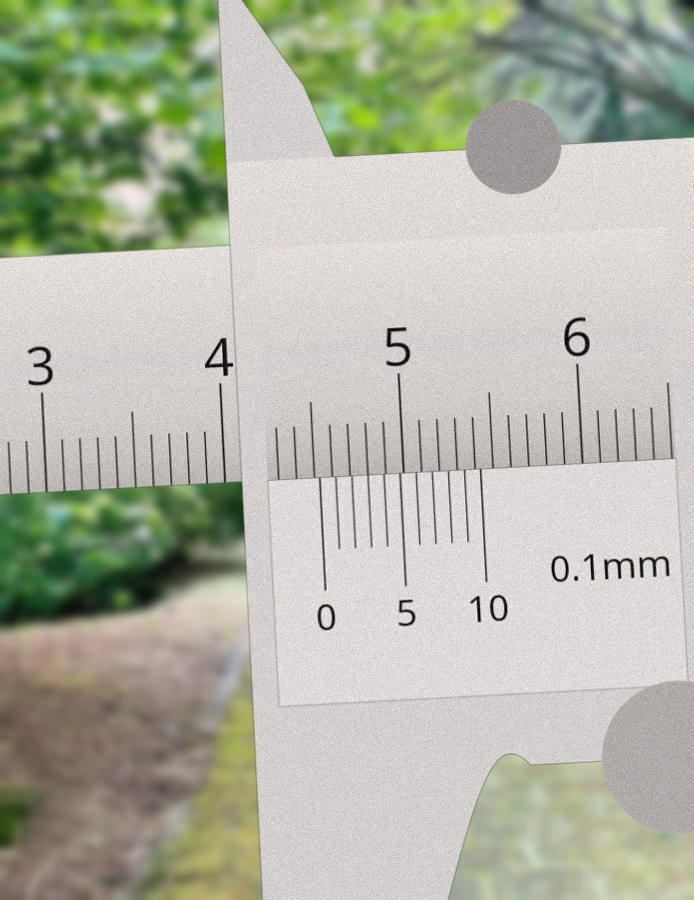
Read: 45.3 mm
